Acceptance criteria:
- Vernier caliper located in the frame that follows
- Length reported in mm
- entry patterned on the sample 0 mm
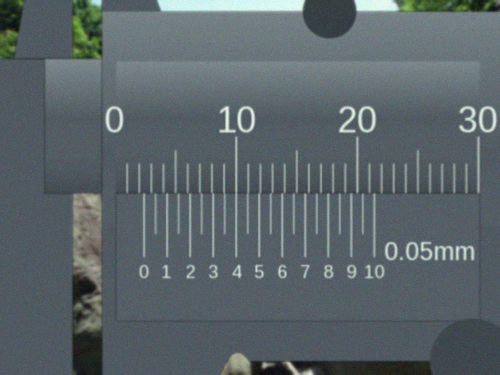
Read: 2.4 mm
